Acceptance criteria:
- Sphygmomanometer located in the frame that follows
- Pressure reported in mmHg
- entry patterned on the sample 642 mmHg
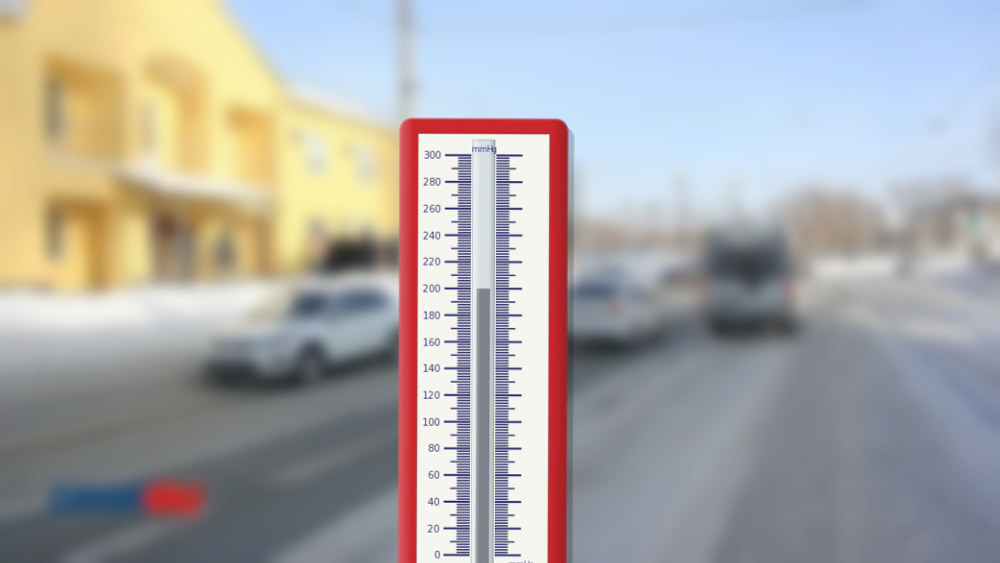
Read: 200 mmHg
